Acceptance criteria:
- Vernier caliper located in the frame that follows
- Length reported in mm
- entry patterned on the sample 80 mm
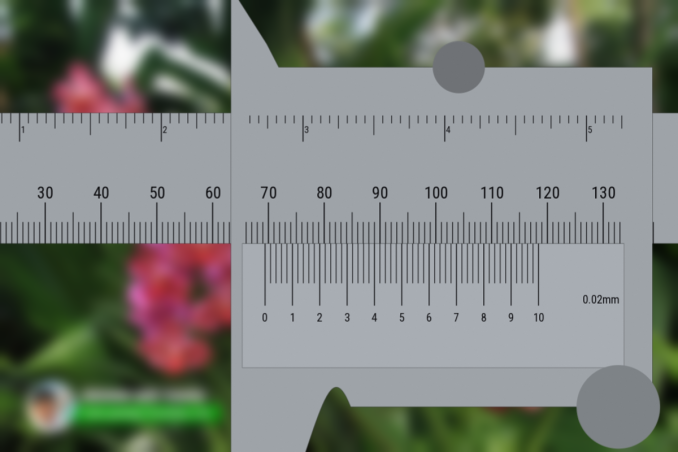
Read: 69.4 mm
